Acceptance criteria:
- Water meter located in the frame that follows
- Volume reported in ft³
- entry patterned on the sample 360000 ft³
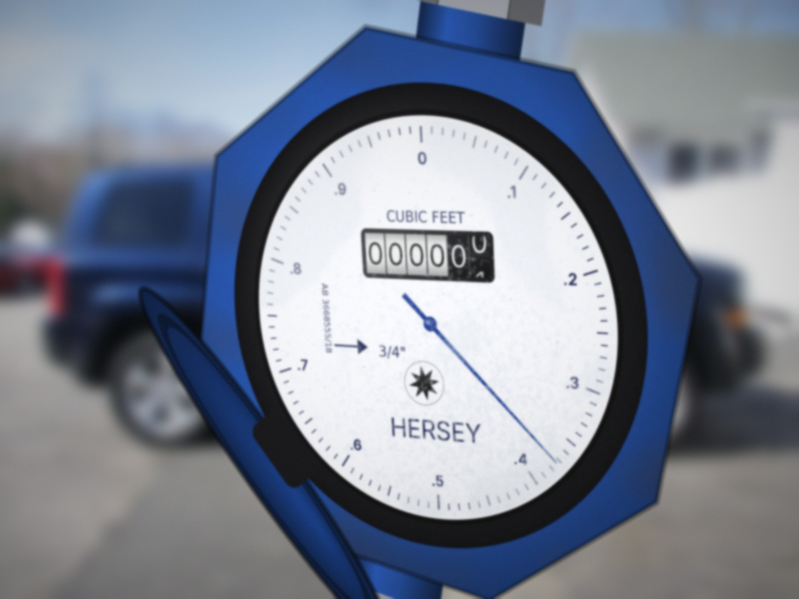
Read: 0.37 ft³
